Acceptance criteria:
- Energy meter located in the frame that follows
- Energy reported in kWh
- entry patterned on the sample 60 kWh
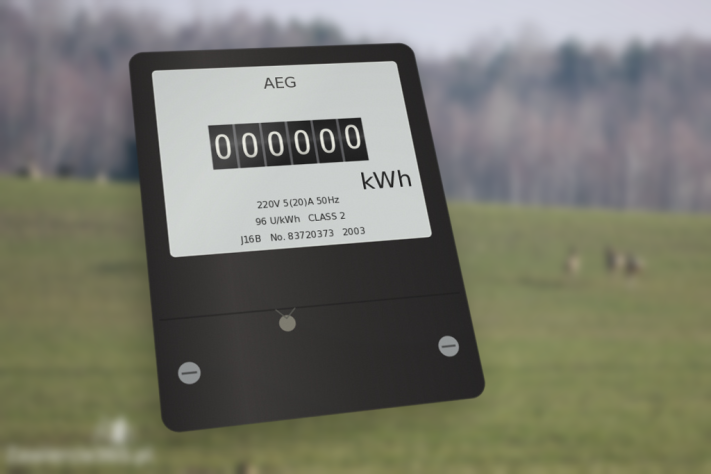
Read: 0 kWh
